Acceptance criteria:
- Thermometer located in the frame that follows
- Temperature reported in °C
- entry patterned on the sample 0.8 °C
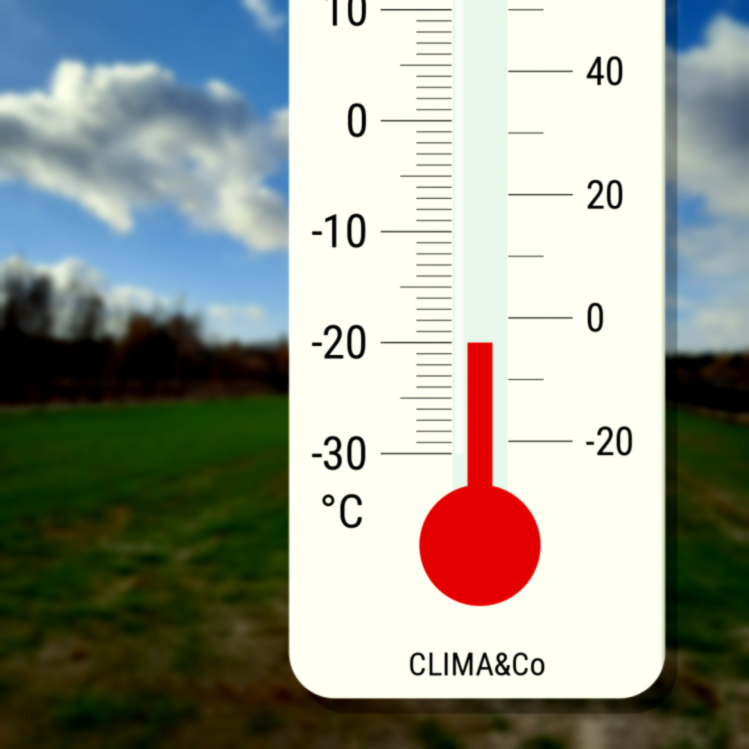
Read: -20 °C
